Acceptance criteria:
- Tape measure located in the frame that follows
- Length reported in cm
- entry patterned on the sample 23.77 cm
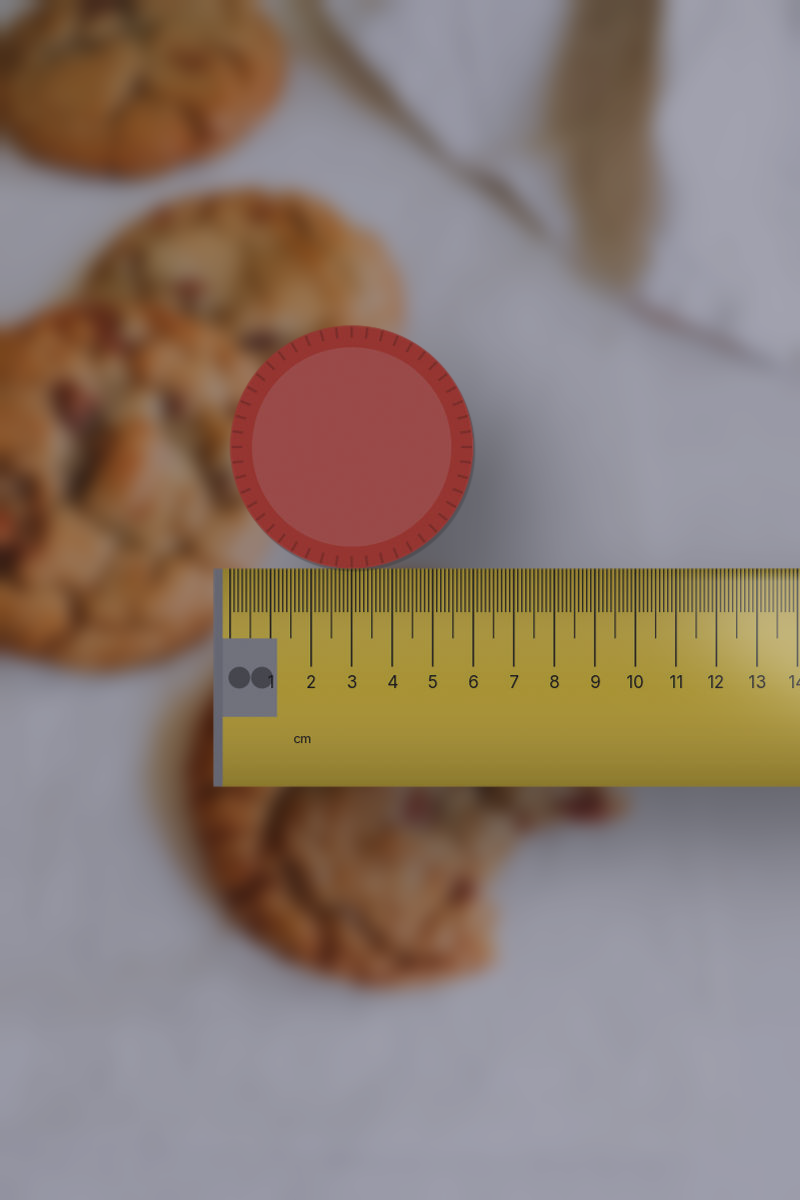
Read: 6 cm
